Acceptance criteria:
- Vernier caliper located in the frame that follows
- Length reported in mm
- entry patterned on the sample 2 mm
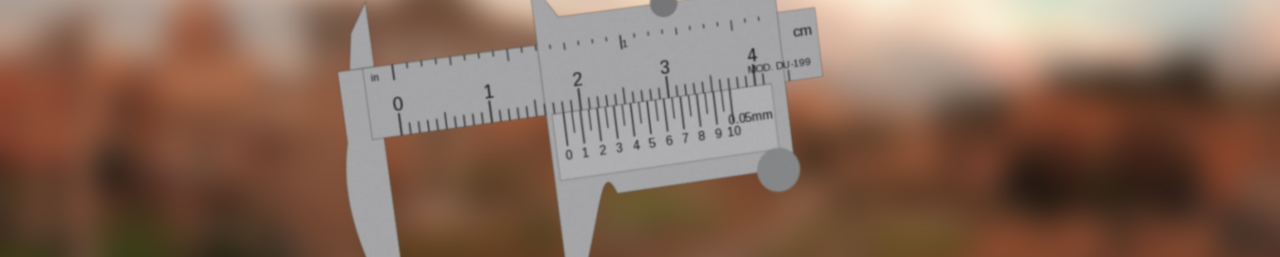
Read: 18.0 mm
